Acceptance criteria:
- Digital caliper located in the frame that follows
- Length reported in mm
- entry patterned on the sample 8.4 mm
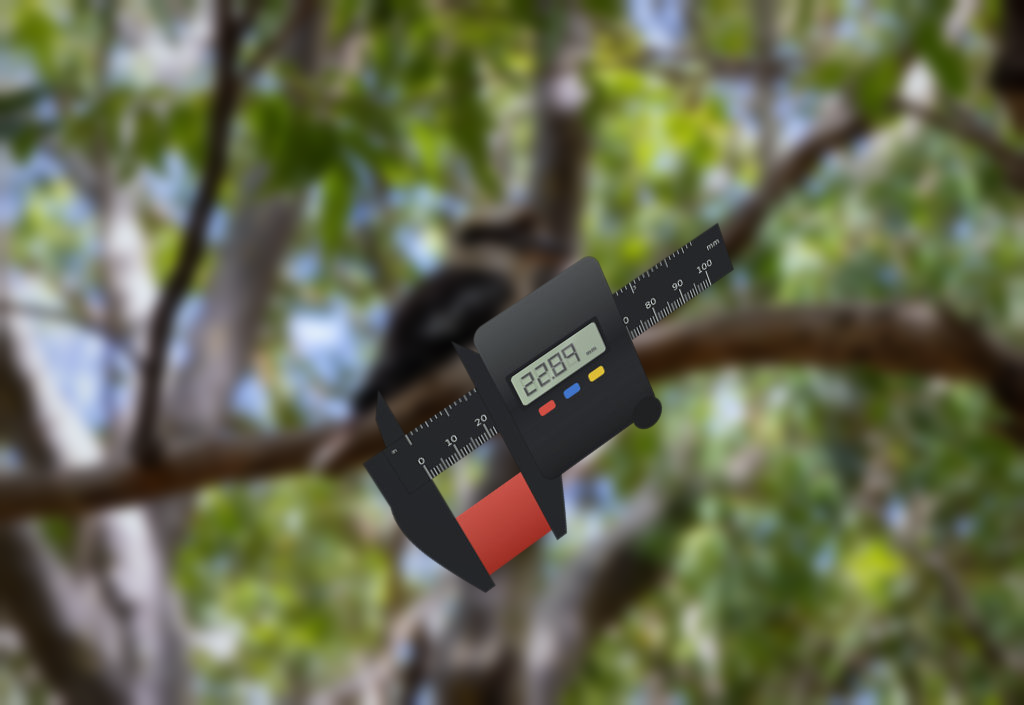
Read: 22.89 mm
